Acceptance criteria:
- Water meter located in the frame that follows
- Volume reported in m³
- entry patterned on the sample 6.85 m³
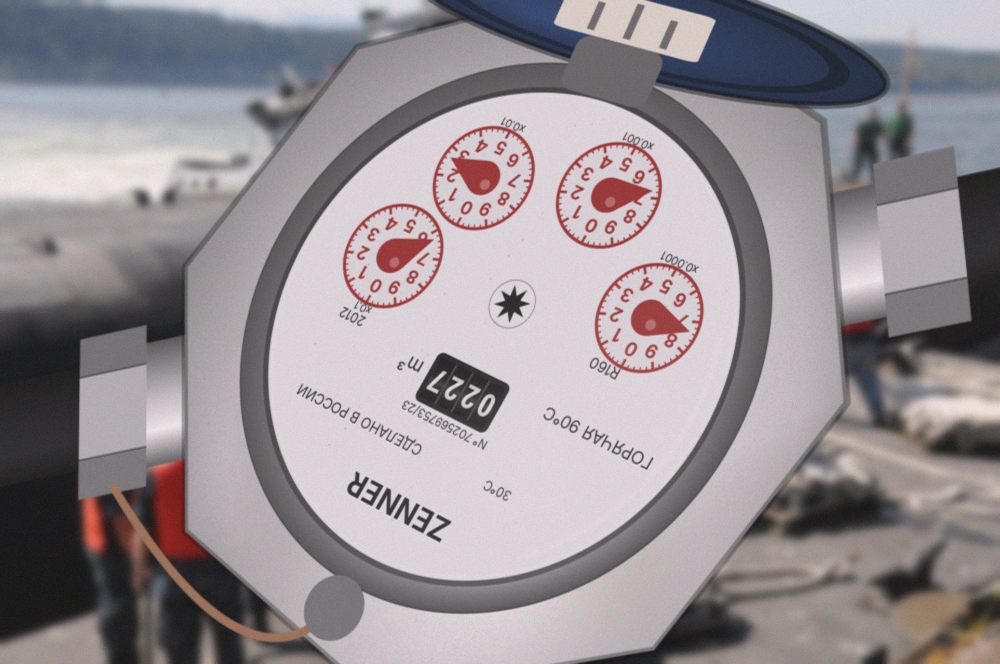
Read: 227.6267 m³
